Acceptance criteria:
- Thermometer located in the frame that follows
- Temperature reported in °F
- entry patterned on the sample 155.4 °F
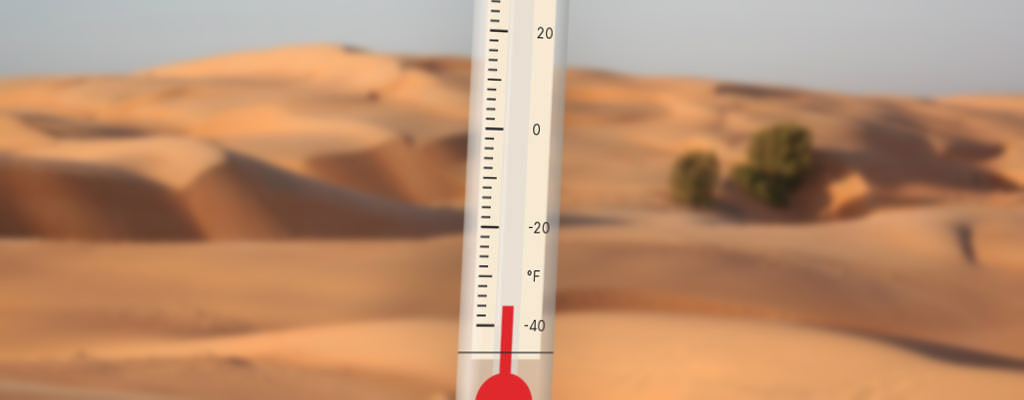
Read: -36 °F
